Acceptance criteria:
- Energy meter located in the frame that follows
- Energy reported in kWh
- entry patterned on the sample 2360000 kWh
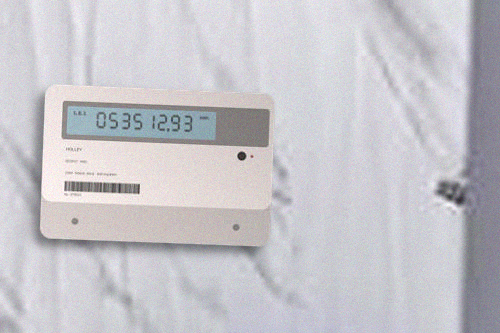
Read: 53512.93 kWh
